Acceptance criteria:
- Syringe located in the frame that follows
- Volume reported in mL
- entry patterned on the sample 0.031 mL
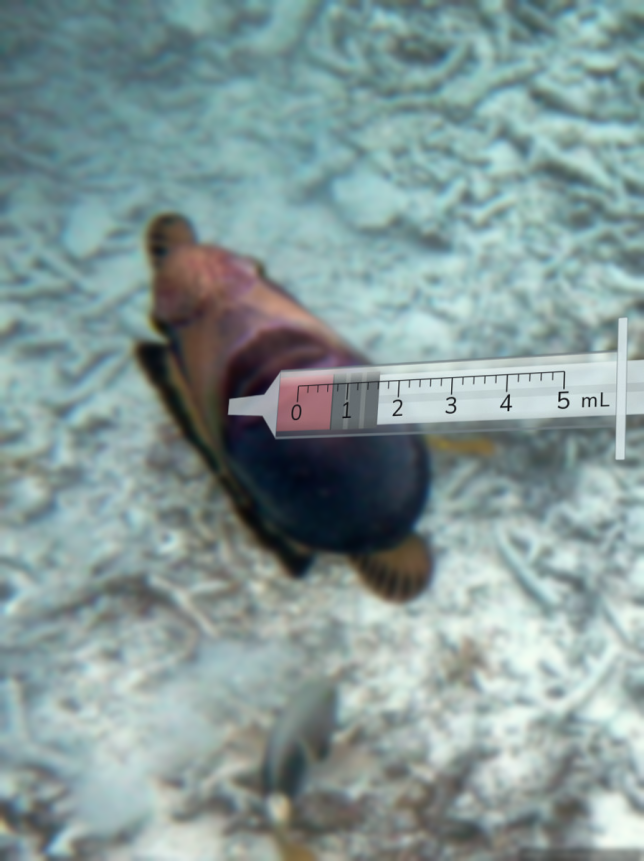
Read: 0.7 mL
